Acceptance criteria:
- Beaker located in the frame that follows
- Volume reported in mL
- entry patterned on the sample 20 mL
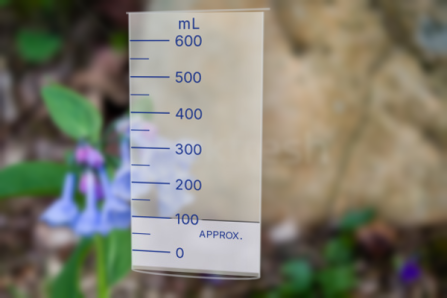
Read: 100 mL
